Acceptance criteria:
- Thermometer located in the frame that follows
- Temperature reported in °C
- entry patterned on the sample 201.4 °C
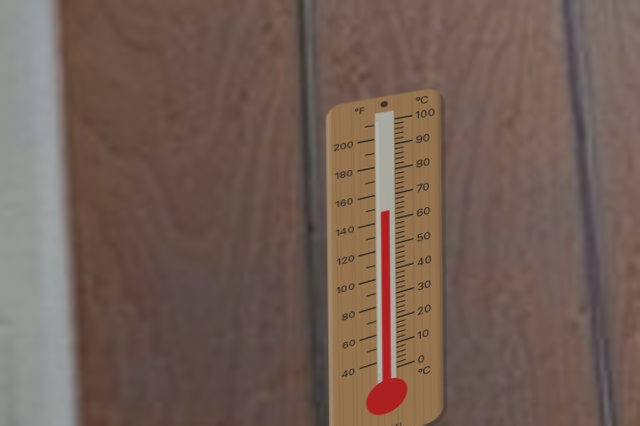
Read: 64 °C
